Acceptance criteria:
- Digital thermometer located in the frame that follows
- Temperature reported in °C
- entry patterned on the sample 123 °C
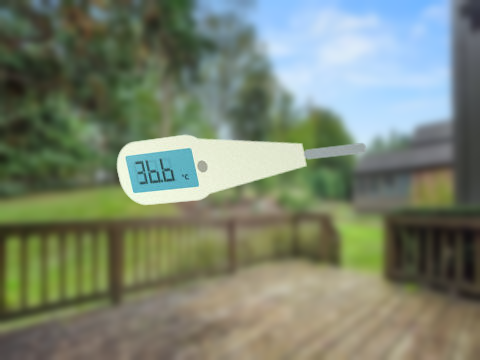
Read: 36.6 °C
